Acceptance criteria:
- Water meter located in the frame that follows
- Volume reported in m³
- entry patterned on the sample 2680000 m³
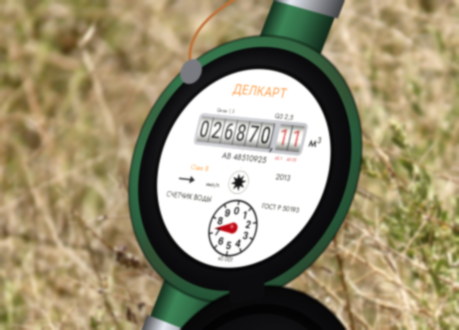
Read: 26870.117 m³
